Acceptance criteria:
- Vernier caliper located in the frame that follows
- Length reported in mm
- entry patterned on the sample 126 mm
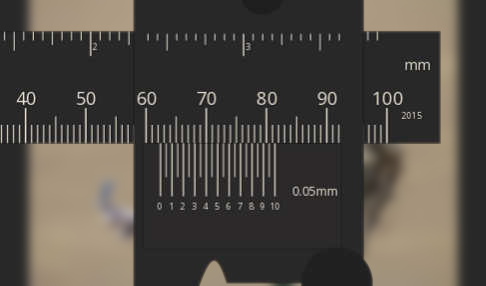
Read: 62.4 mm
